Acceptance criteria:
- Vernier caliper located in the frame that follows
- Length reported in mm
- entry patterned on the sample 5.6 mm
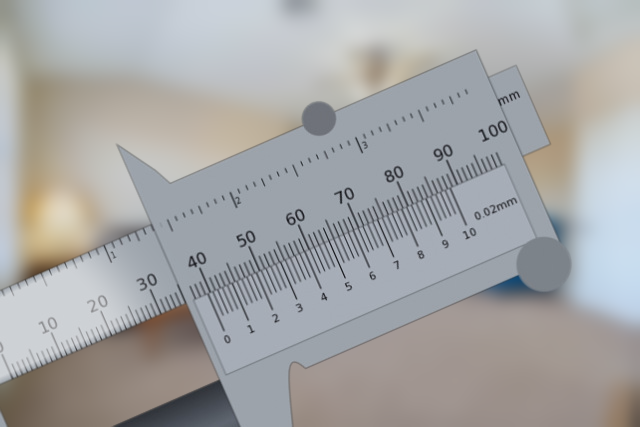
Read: 39.5 mm
